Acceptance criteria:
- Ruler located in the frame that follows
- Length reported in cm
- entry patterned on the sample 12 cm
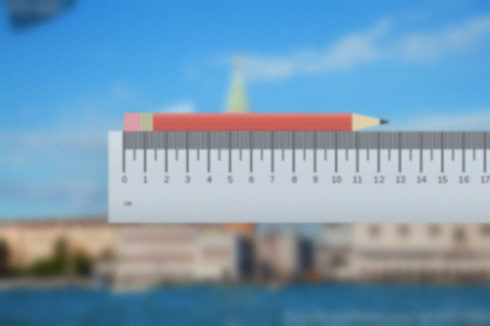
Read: 12.5 cm
